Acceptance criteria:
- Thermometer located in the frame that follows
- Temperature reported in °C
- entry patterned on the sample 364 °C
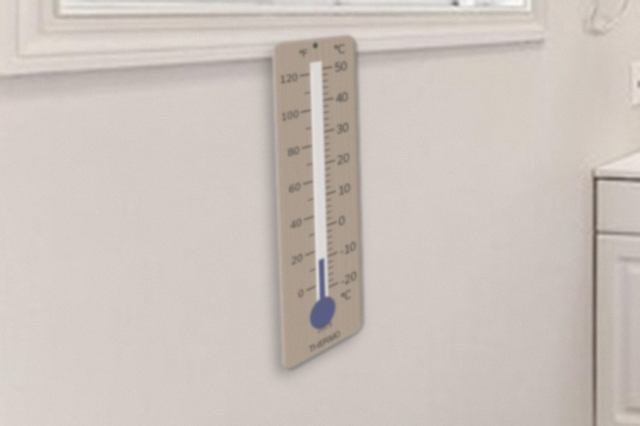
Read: -10 °C
